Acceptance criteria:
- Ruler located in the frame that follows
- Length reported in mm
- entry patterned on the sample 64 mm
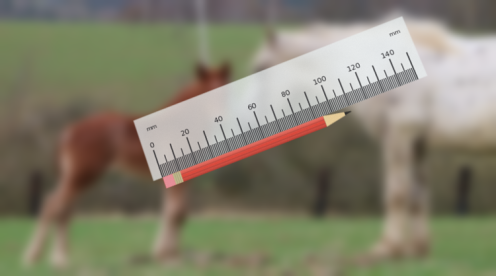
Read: 110 mm
